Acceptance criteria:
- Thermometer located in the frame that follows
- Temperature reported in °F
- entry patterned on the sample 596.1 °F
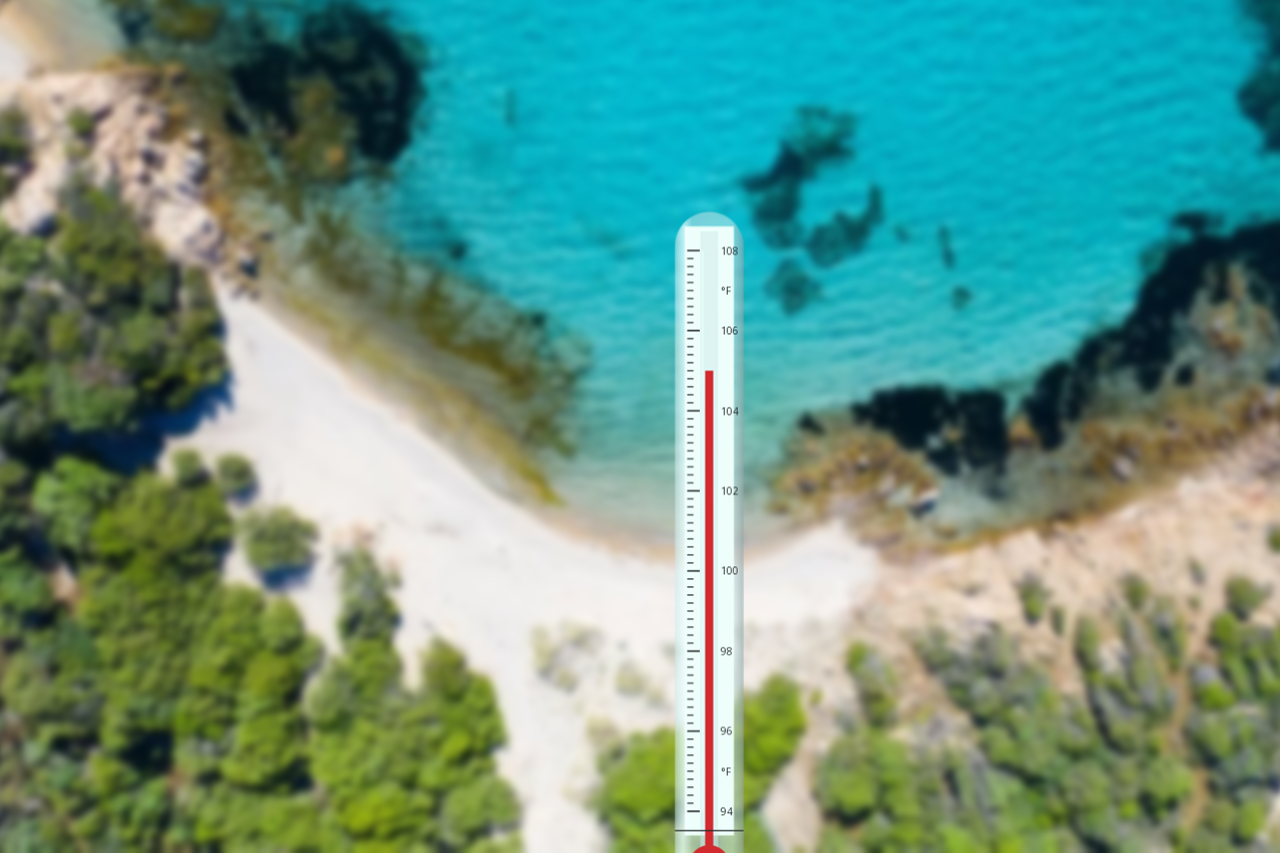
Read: 105 °F
